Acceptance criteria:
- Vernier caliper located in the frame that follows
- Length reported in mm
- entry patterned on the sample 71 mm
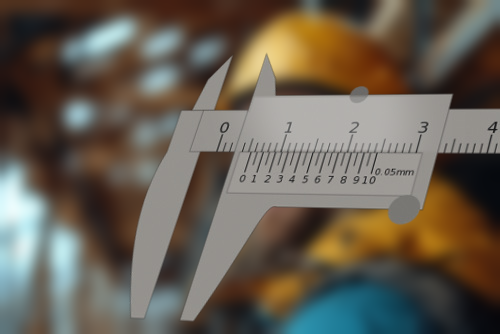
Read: 5.4 mm
